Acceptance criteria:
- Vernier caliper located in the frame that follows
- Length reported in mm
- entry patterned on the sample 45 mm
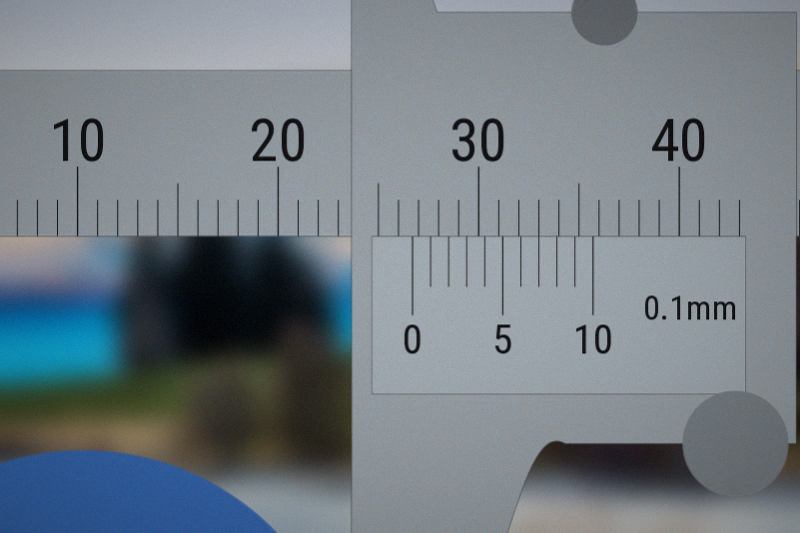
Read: 26.7 mm
